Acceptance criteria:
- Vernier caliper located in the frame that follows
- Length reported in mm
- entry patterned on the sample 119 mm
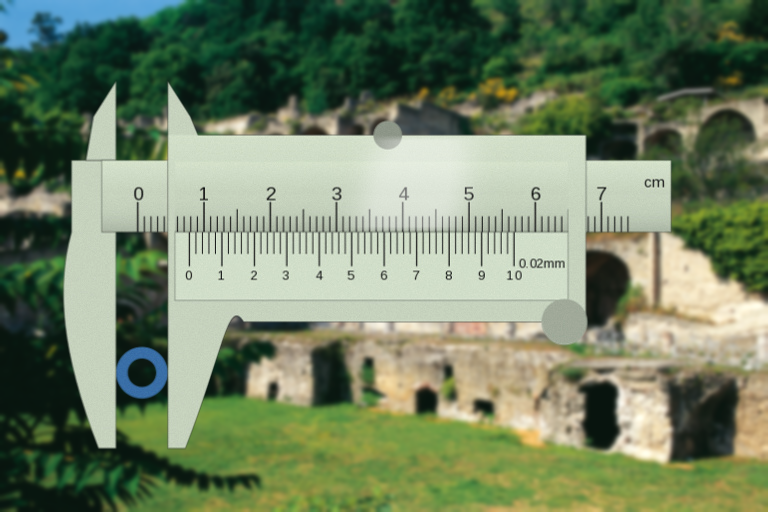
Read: 7.8 mm
